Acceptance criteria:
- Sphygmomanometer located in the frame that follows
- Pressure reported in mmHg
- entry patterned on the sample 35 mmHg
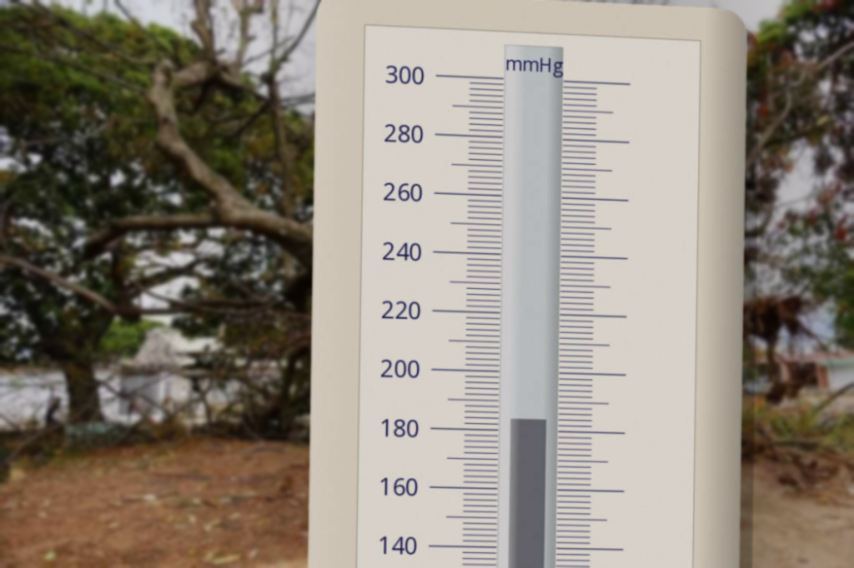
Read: 184 mmHg
